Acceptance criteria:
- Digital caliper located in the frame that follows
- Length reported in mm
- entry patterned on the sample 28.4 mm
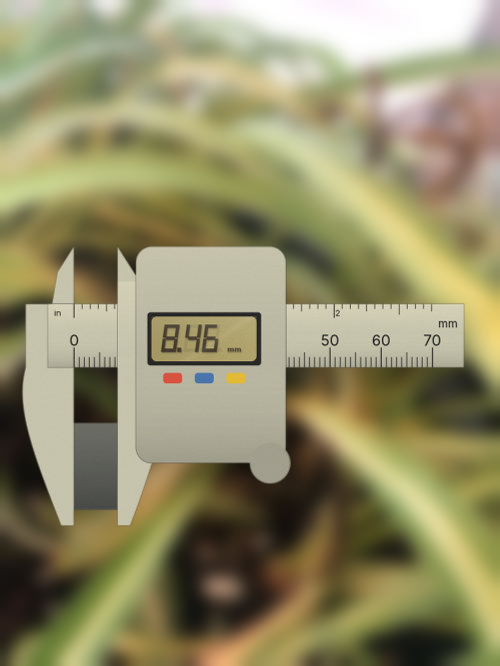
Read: 8.46 mm
